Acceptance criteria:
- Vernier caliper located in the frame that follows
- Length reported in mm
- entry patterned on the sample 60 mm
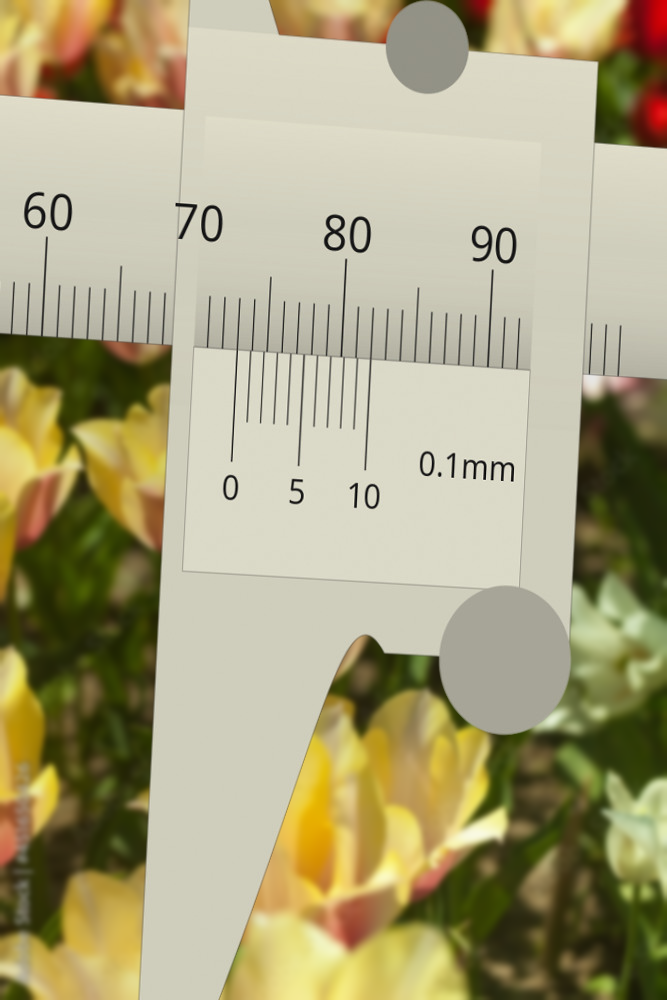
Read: 73.0 mm
